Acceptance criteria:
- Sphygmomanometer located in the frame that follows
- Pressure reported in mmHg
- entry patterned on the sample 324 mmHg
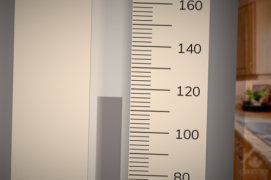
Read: 116 mmHg
